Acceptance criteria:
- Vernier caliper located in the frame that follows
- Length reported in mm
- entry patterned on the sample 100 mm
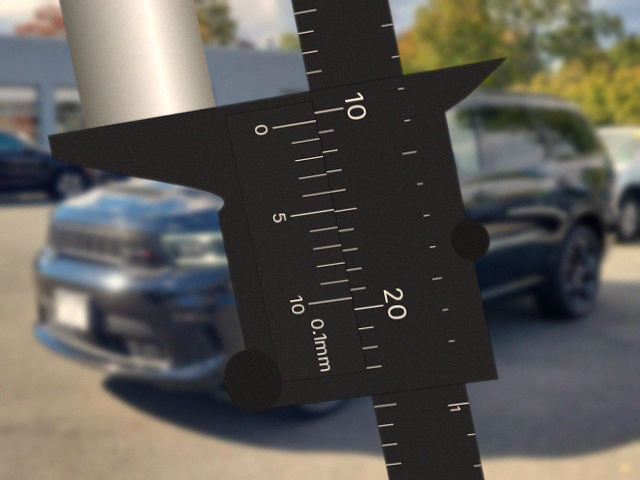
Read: 10.4 mm
